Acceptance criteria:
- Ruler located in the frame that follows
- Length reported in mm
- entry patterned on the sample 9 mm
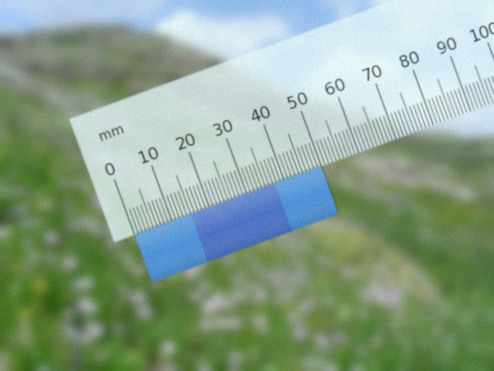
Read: 50 mm
